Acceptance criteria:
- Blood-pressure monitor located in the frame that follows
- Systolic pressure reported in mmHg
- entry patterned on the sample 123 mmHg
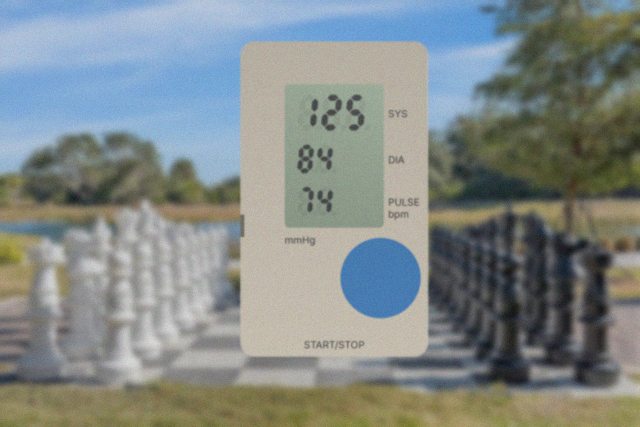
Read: 125 mmHg
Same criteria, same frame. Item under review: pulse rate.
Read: 74 bpm
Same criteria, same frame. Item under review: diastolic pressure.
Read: 84 mmHg
